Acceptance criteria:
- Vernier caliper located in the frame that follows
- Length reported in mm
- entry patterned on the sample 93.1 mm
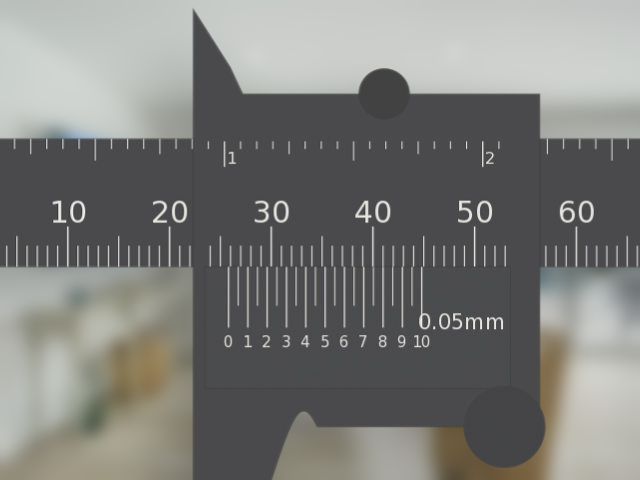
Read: 25.8 mm
